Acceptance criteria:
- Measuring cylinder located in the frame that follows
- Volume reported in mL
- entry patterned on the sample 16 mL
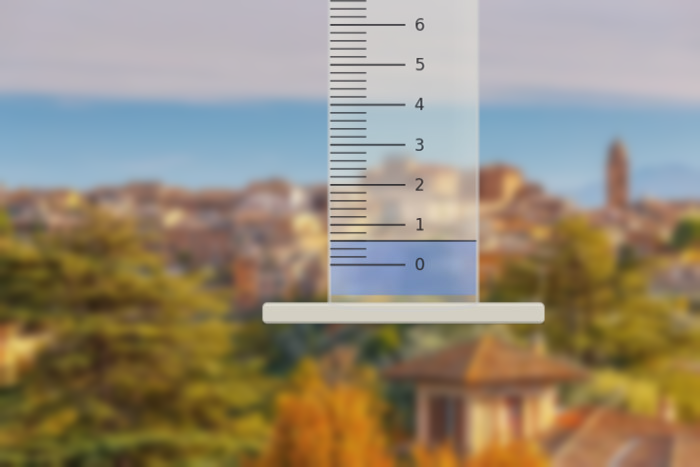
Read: 0.6 mL
